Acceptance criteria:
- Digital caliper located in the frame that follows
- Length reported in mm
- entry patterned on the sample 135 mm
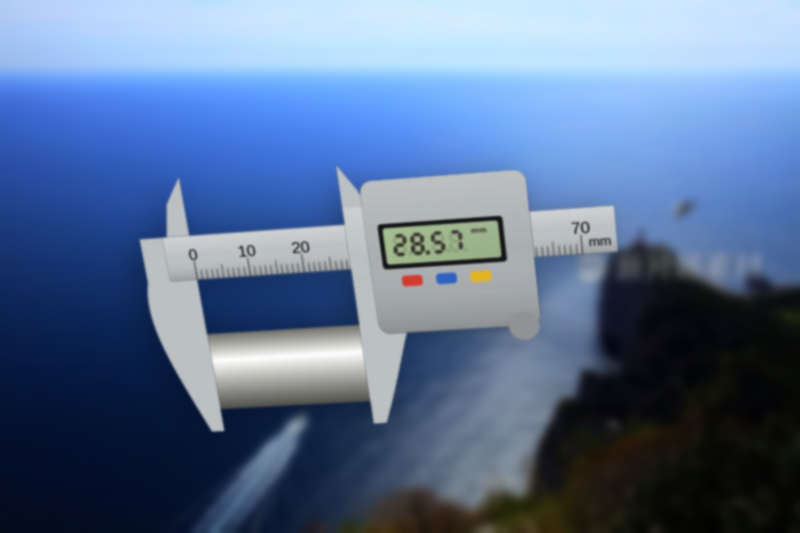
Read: 28.57 mm
